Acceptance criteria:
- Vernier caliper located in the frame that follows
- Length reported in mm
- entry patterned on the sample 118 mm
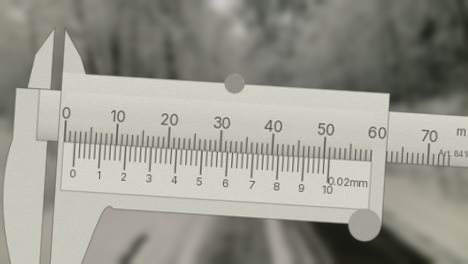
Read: 2.0 mm
